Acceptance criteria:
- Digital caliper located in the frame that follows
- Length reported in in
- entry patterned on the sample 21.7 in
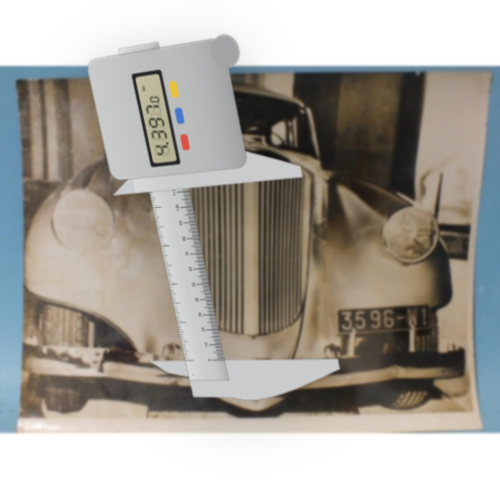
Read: 4.3970 in
